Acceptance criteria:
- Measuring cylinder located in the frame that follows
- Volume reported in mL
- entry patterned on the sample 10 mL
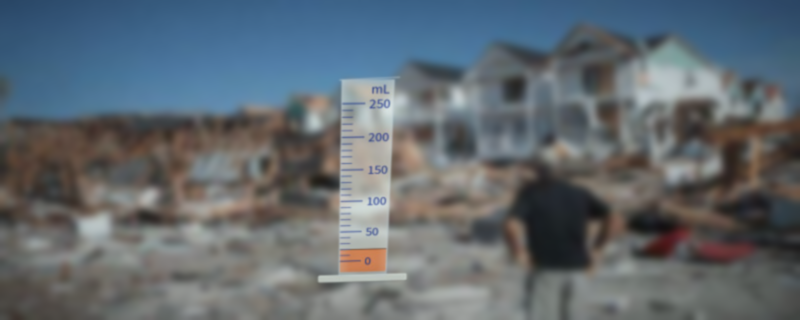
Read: 20 mL
